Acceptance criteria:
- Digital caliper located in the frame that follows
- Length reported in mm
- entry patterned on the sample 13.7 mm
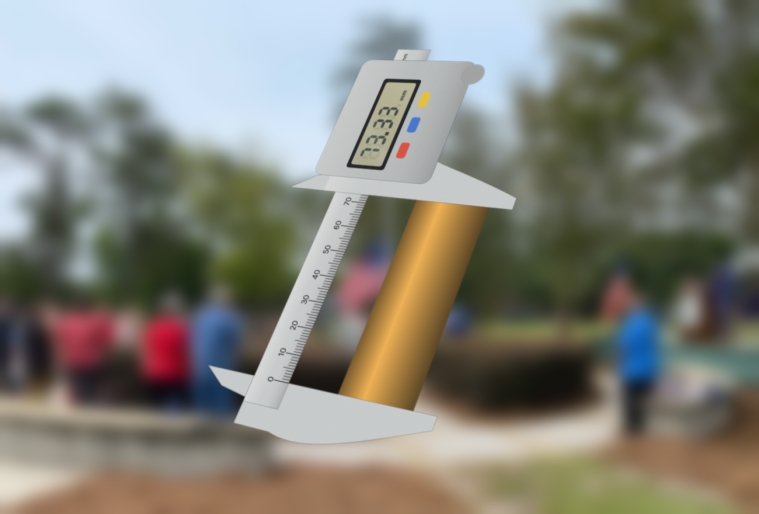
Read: 73.33 mm
